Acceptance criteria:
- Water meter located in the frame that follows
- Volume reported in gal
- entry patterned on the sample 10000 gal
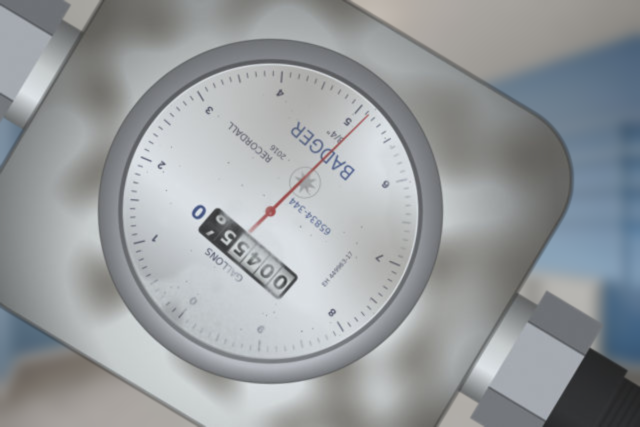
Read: 45575.1 gal
